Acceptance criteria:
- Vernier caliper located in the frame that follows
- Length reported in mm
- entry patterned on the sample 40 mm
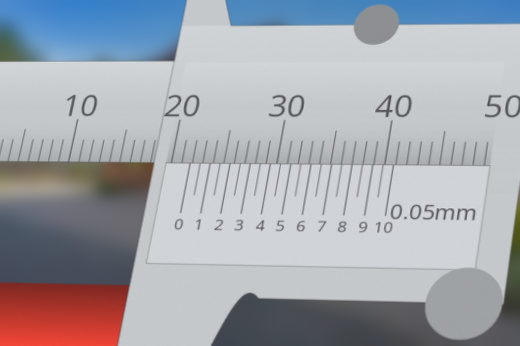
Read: 21.8 mm
